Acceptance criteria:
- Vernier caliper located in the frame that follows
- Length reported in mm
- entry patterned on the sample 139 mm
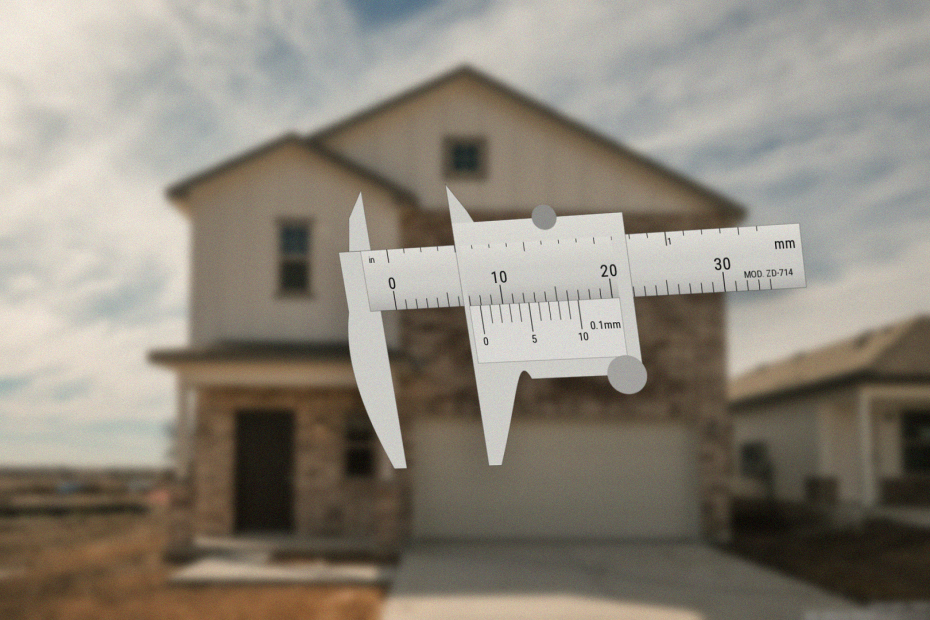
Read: 7.9 mm
